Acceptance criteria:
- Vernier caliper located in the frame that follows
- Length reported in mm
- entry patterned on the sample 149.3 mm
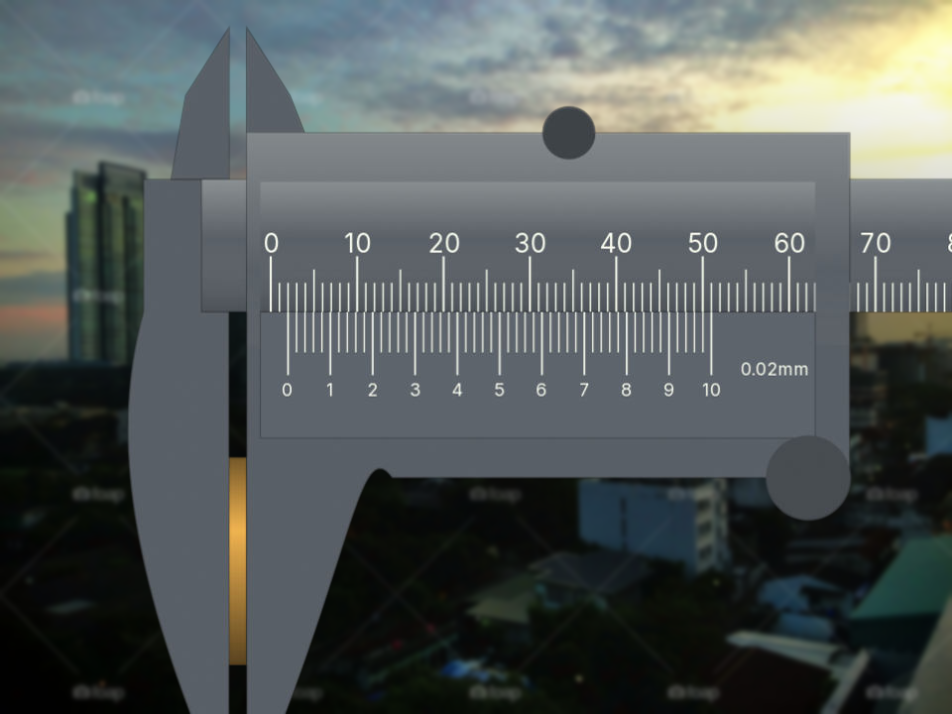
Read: 2.0 mm
